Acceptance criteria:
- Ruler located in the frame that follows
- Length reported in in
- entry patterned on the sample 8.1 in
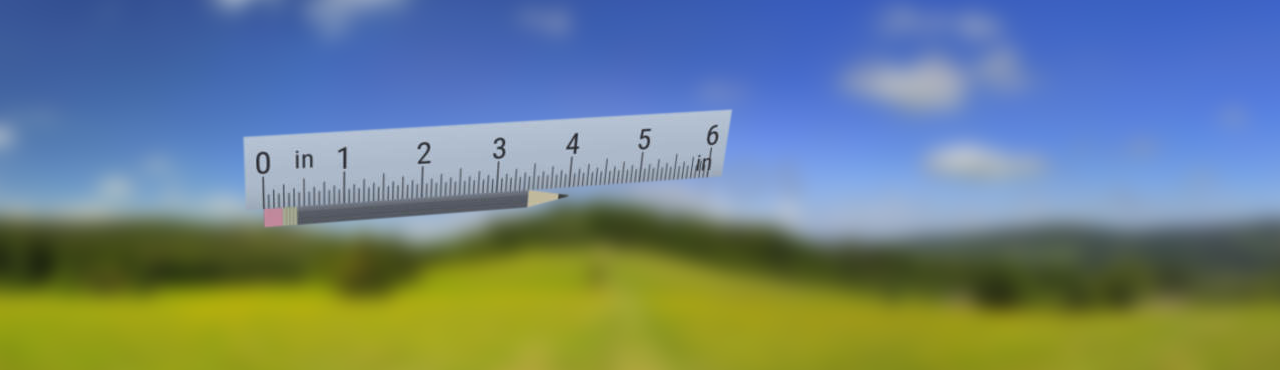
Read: 4 in
